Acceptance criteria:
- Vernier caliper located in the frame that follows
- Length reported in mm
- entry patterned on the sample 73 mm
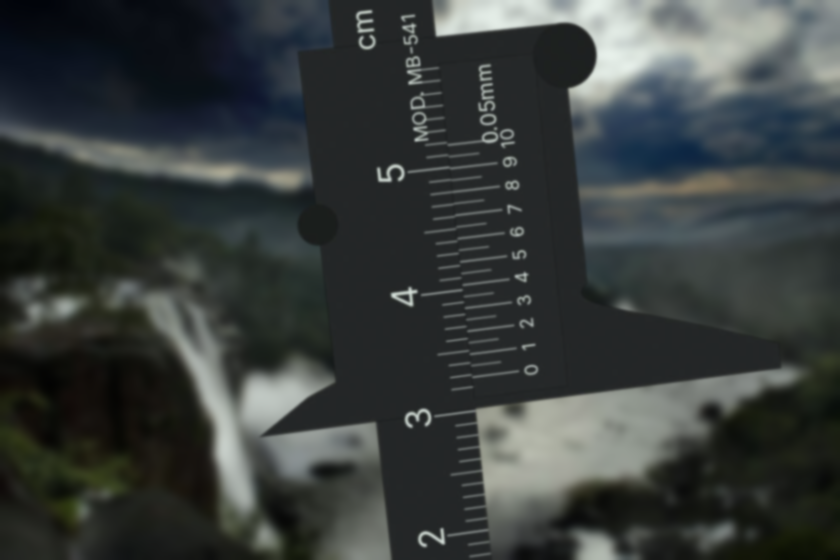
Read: 32.8 mm
